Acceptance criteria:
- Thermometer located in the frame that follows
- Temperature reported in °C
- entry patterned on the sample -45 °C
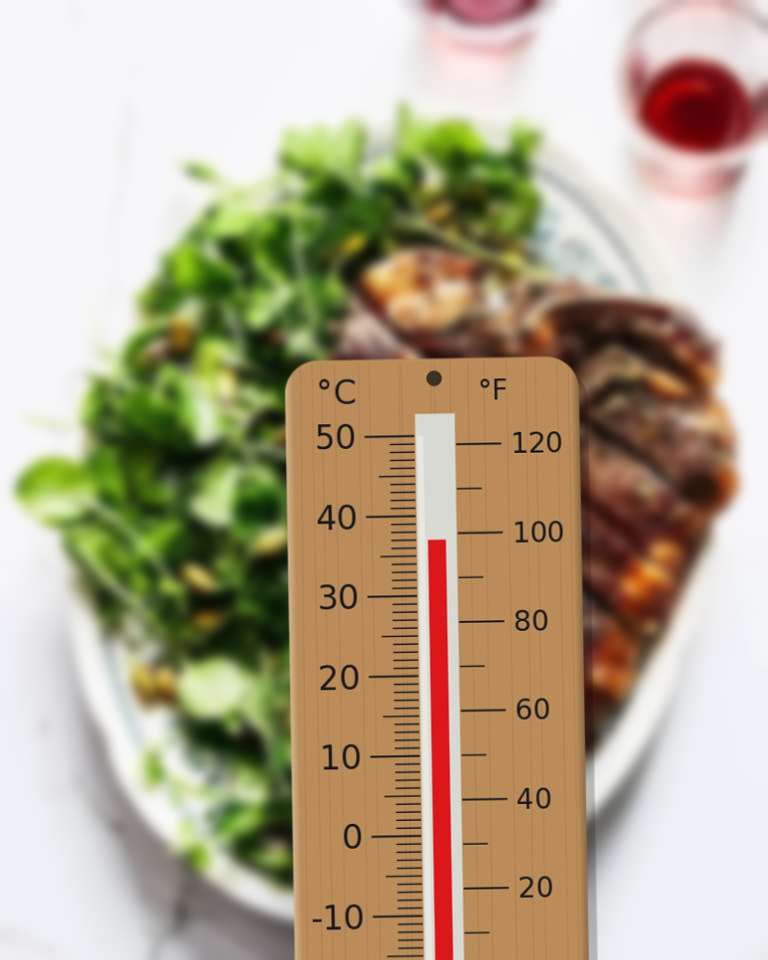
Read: 37 °C
